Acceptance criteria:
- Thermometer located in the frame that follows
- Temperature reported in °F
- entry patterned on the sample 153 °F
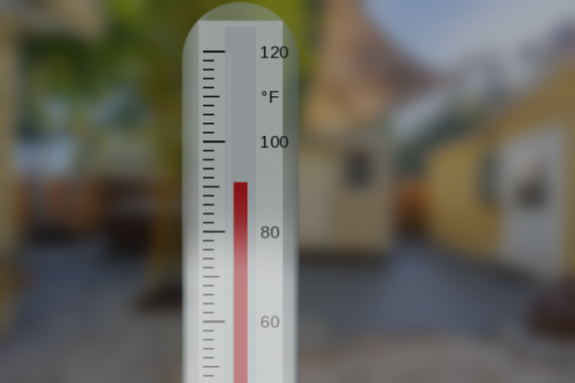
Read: 91 °F
